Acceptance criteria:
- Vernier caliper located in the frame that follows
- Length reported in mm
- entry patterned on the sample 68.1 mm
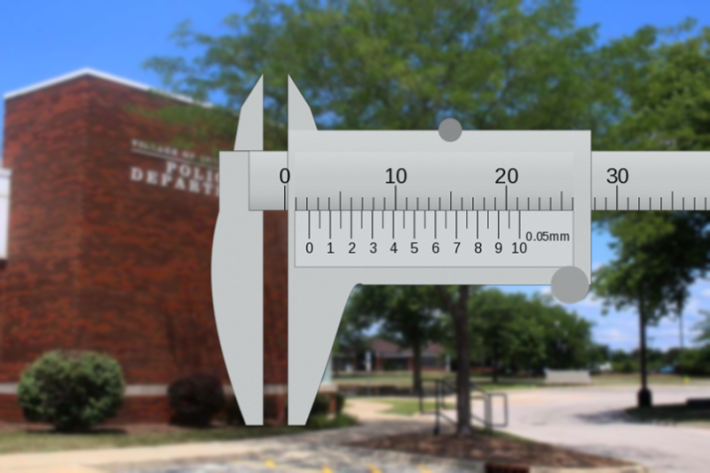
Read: 2.2 mm
